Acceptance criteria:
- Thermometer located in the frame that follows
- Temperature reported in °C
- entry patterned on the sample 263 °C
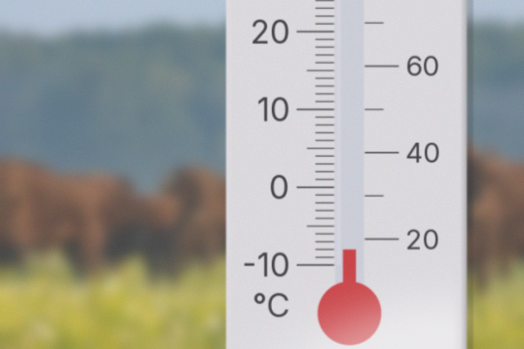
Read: -8 °C
